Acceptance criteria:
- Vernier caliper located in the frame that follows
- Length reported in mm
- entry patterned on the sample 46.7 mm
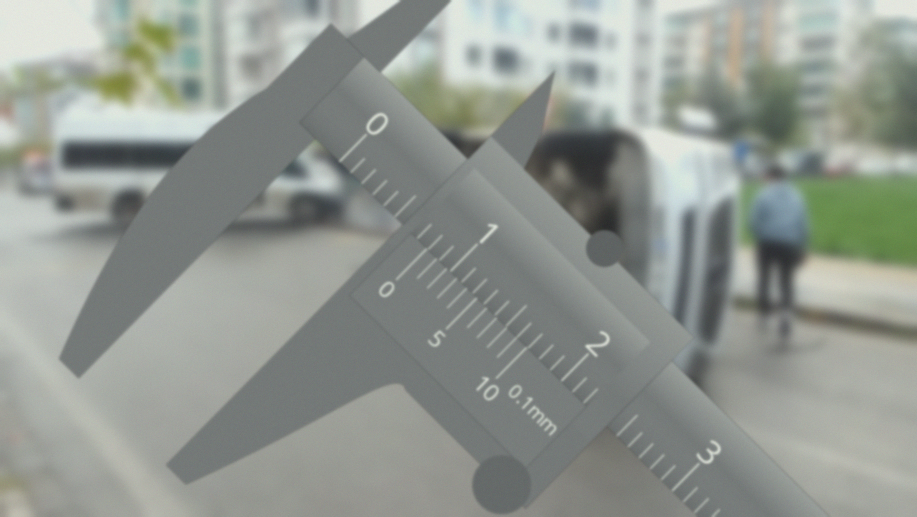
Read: 7.9 mm
